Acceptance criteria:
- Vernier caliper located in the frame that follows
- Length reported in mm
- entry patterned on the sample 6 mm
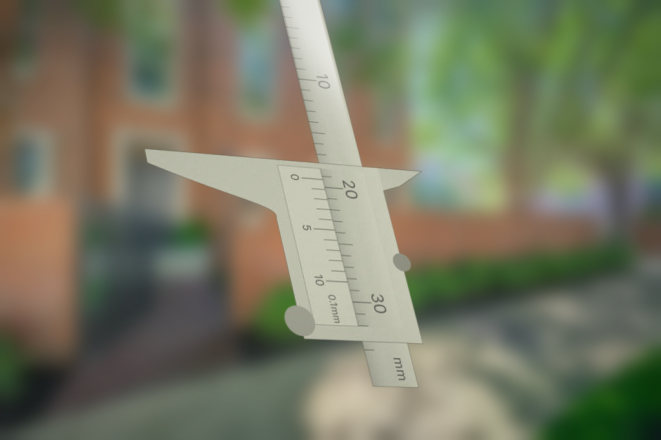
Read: 19.3 mm
